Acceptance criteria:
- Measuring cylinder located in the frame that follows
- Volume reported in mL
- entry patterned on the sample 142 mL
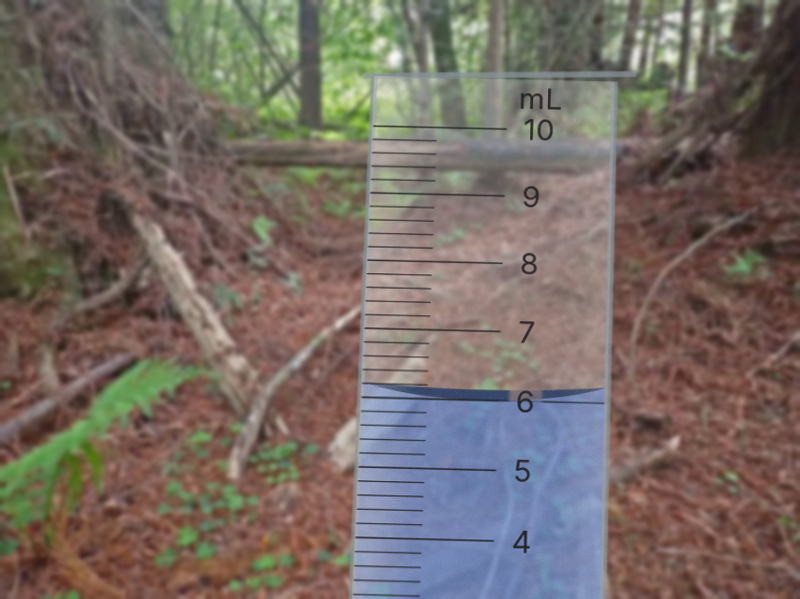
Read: 6 mL
